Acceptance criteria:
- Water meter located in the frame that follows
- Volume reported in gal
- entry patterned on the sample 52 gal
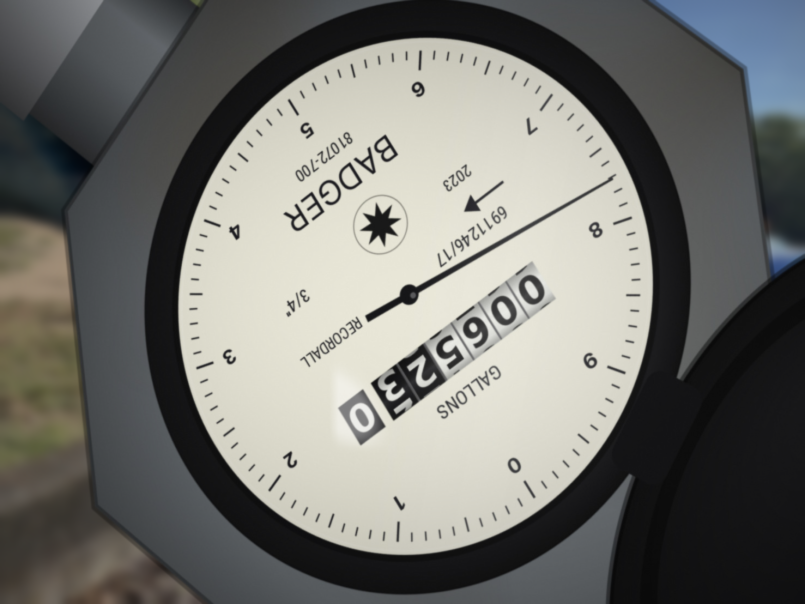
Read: 65227.7 gal
